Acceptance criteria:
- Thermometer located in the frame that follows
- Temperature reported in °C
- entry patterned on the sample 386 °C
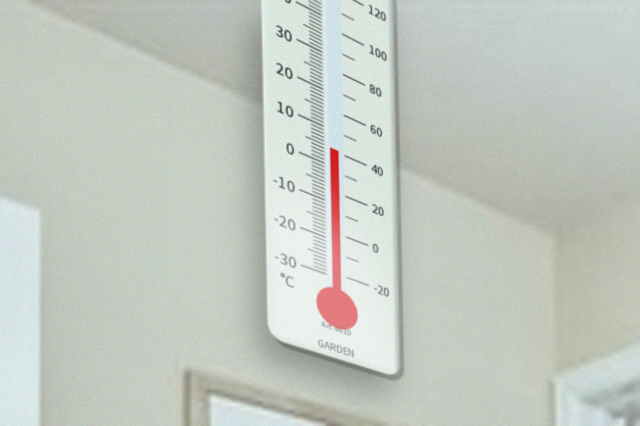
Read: 5 °C
